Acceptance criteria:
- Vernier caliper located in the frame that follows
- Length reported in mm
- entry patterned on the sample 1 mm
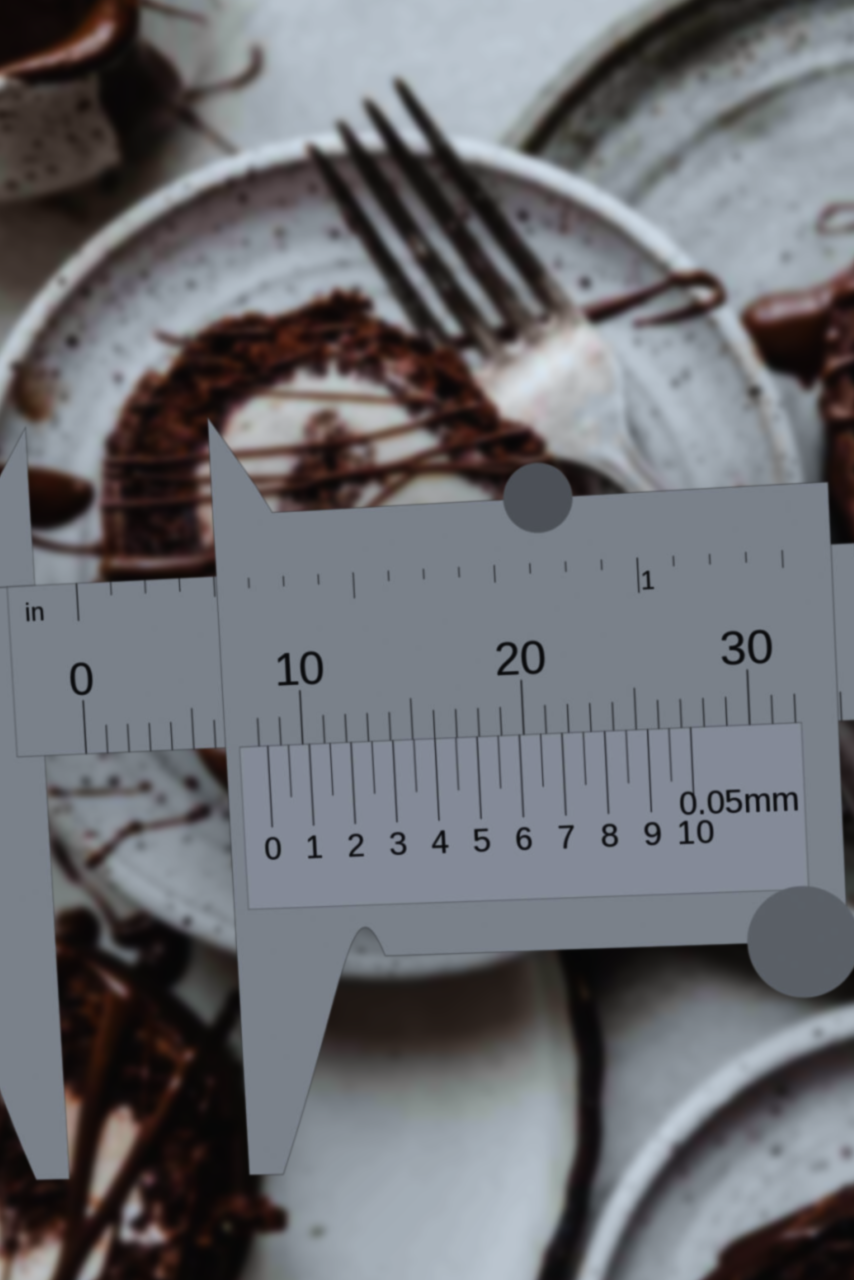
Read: 8.4 mm
